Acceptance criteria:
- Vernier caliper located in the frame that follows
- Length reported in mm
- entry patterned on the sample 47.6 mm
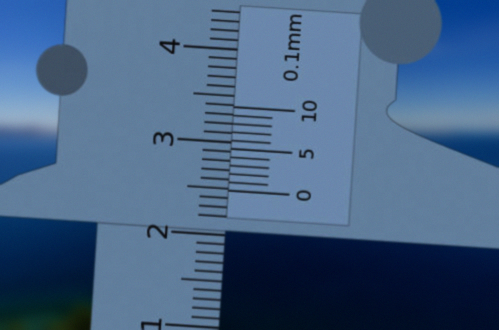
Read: 24.8 mm
